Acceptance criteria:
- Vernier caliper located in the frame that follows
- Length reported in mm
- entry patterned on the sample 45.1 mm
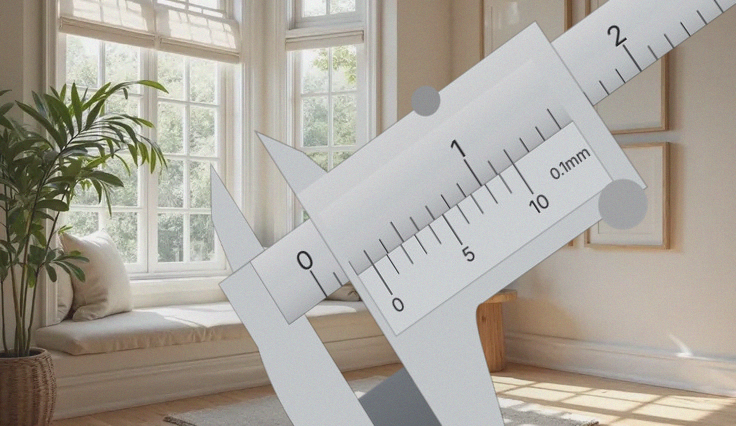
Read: 3.0 mm
